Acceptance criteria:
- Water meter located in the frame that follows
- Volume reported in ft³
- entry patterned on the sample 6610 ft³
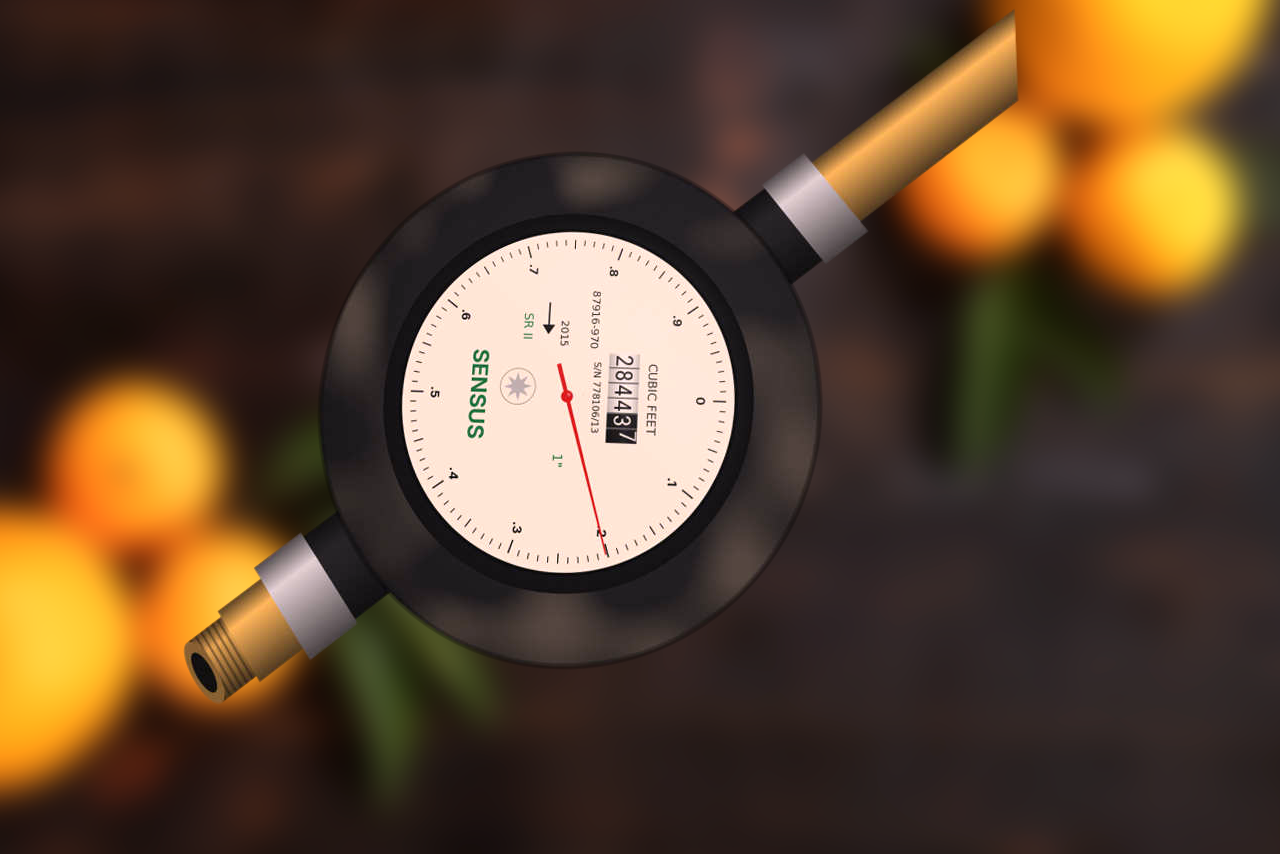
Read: 284437.20 ft³
